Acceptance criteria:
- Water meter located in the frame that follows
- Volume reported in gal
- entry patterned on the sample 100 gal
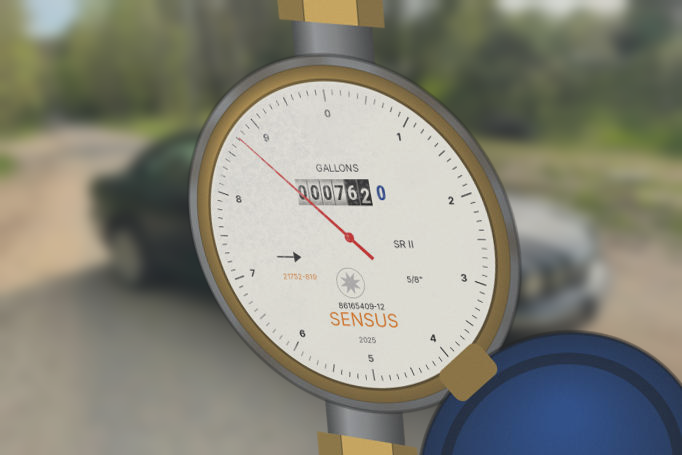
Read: 7618.7 gal
